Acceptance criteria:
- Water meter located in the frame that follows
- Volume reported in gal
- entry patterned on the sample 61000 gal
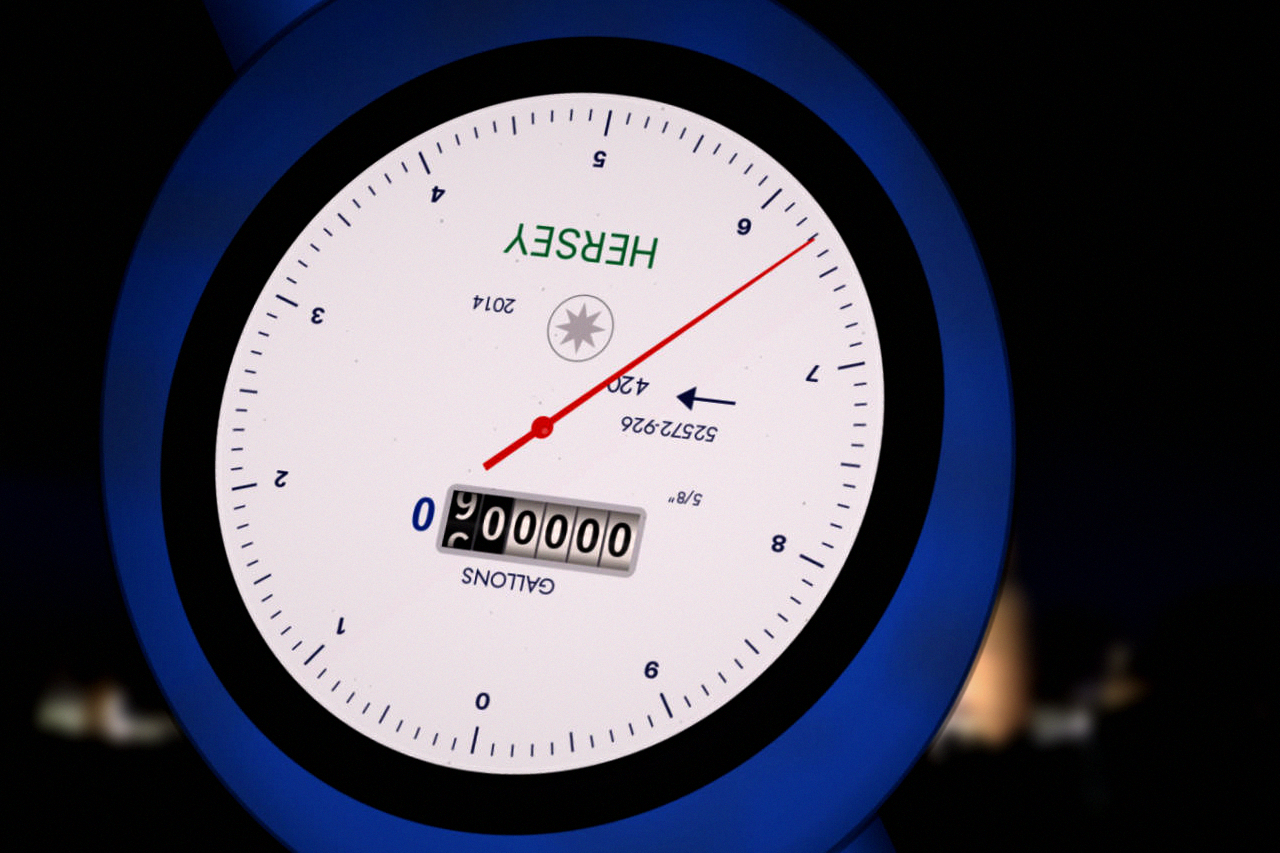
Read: 56.3 gal
